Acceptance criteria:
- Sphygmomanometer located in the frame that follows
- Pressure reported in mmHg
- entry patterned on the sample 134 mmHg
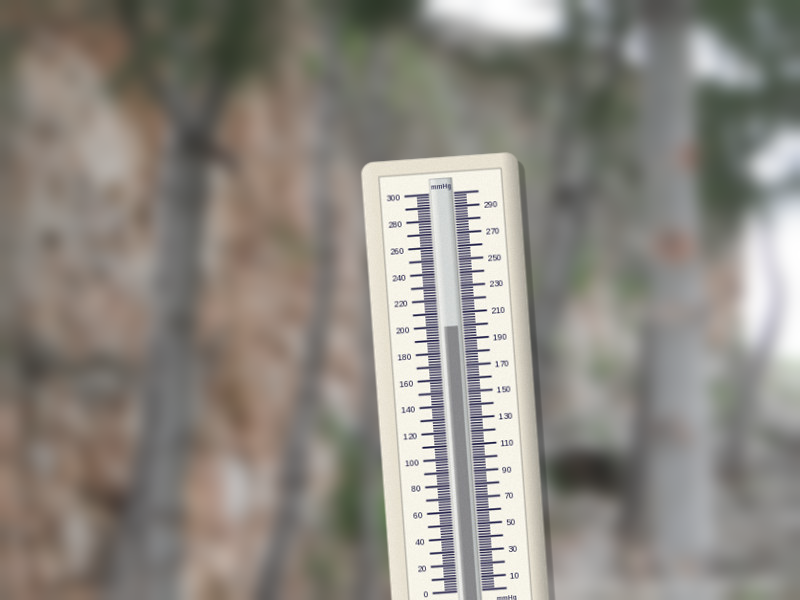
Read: 200 mmHg
